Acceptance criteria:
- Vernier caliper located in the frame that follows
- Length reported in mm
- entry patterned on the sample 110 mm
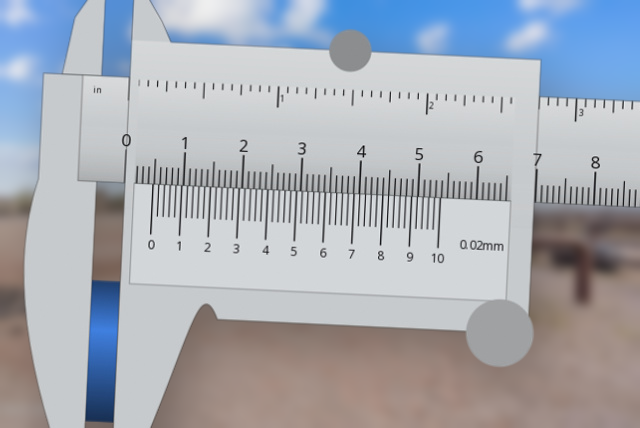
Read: 4.8 mm
